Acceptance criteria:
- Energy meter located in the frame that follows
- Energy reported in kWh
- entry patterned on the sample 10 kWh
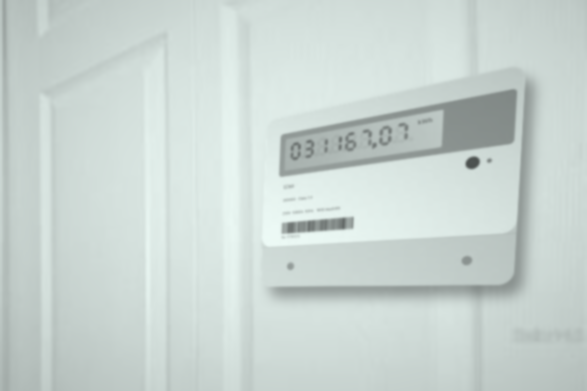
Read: 31167.07 kWh
